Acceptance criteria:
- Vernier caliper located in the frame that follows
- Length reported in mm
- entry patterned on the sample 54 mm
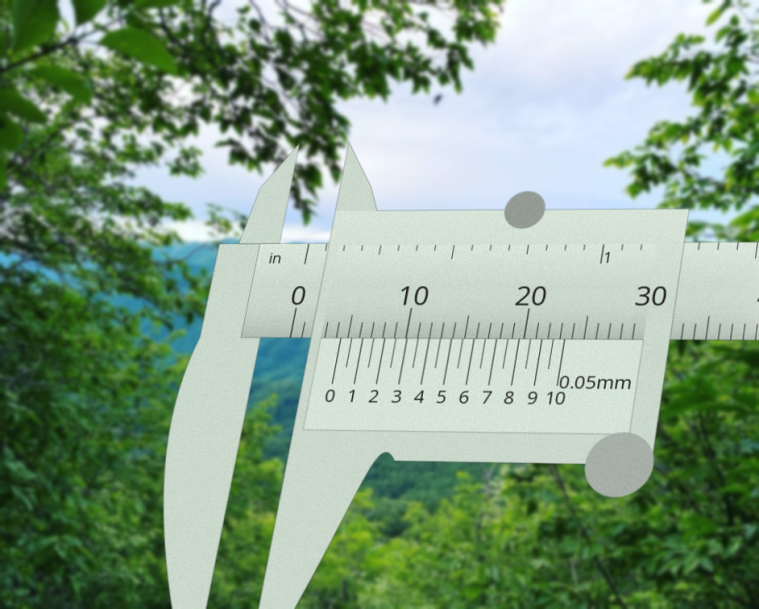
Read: 4.4 mm
